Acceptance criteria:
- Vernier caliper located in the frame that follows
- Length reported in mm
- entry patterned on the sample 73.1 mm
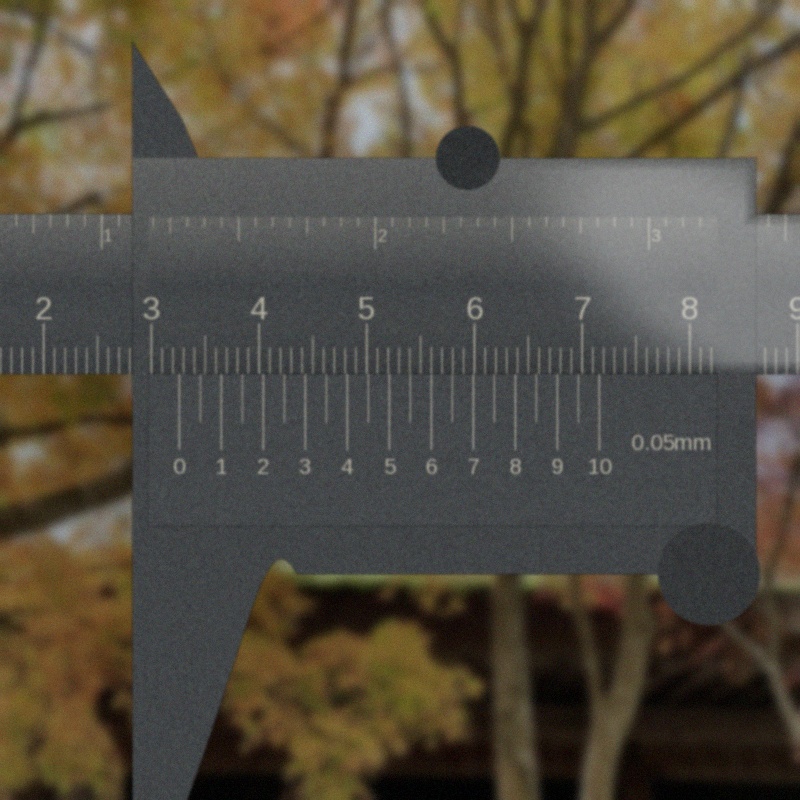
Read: 32.6 mm
